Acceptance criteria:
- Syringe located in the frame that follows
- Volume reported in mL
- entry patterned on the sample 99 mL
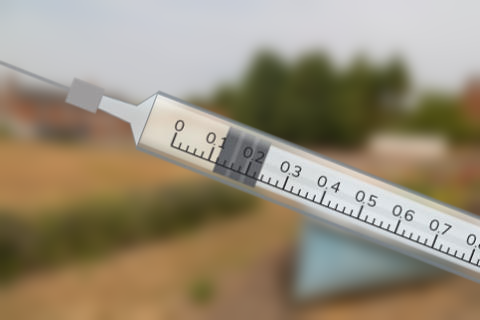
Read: 0.12 mL
